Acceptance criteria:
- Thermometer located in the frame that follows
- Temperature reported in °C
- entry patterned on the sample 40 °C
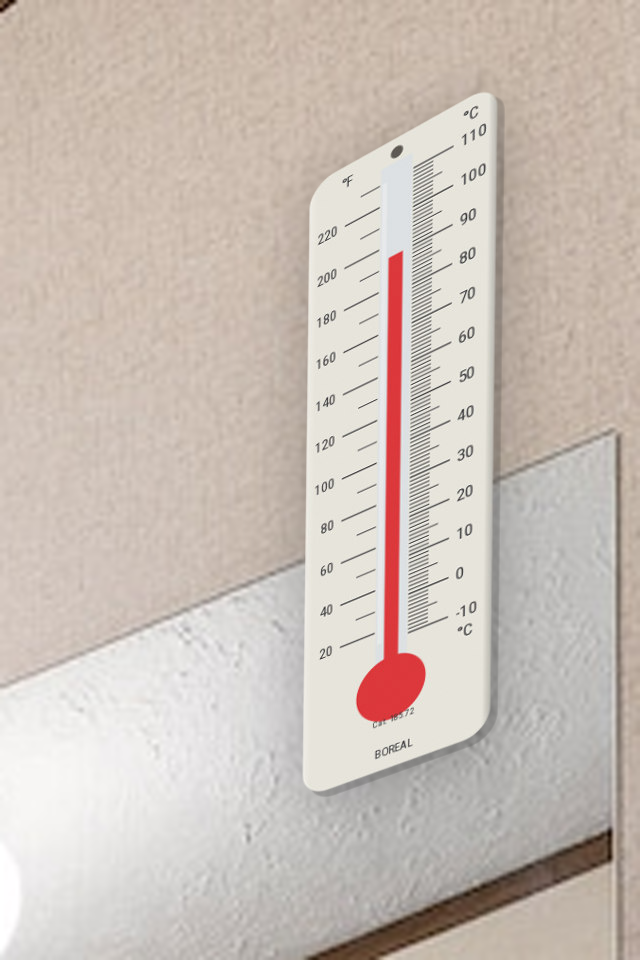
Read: 90 °C
